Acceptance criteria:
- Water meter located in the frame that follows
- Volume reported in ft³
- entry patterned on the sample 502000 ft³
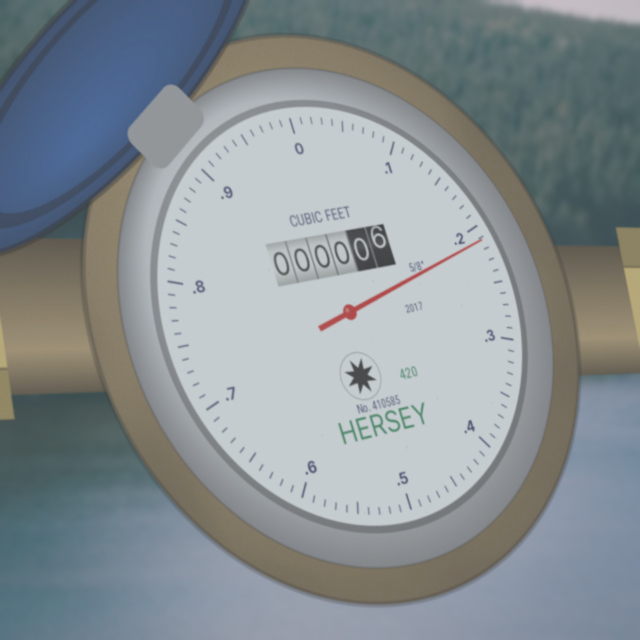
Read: 6.21 ft³
